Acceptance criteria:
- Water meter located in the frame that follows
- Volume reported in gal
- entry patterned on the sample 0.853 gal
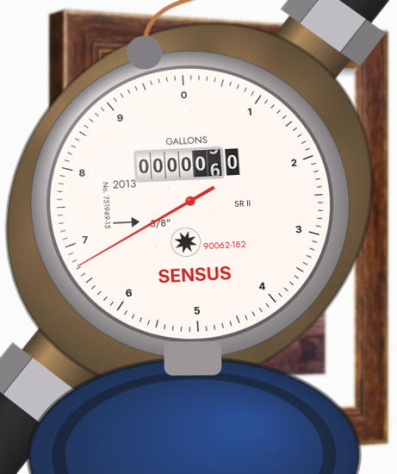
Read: 56.7 gal
